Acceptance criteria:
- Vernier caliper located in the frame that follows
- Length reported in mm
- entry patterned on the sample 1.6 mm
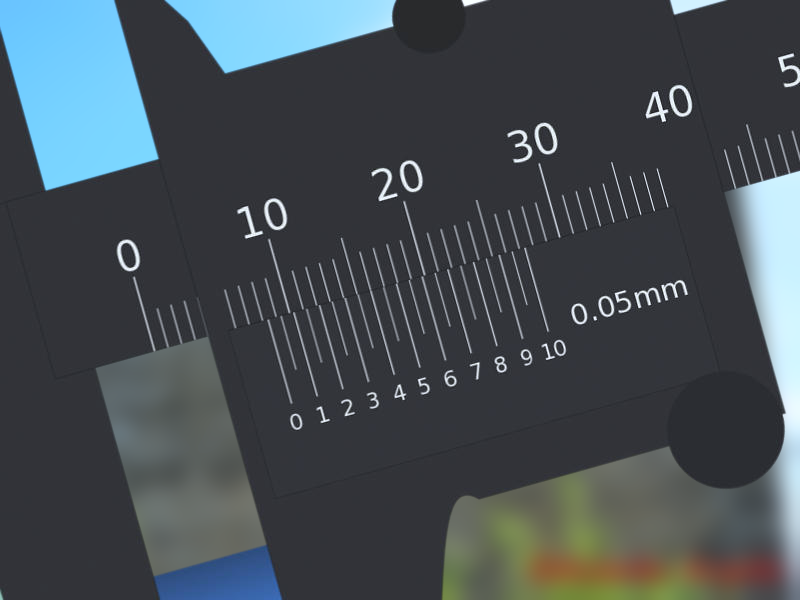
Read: 8.4 mm
